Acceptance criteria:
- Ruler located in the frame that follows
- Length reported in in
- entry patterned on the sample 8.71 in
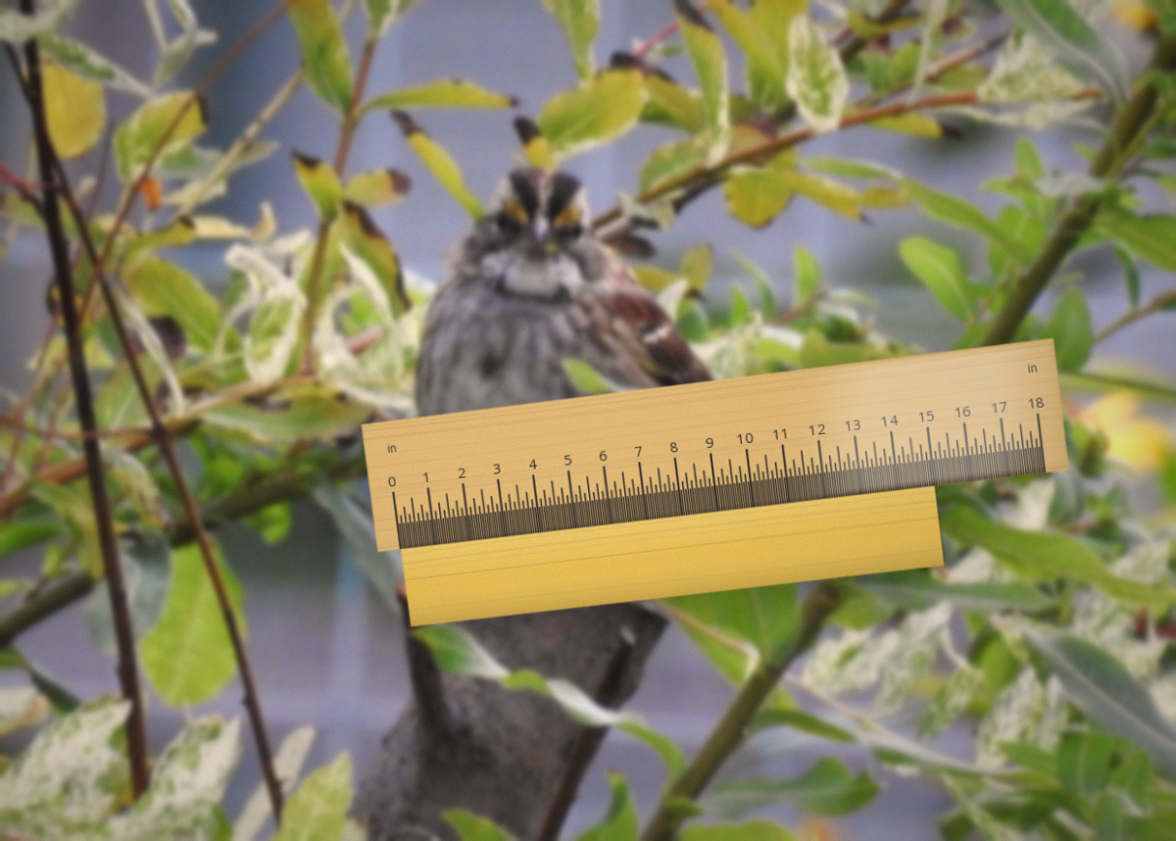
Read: 15 in
